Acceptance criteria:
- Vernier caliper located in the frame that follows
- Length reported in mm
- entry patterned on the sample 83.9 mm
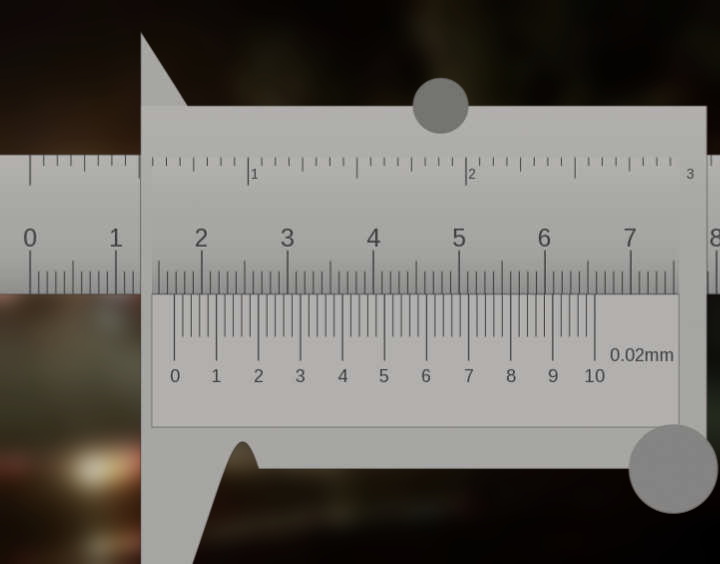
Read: 16.8 mm
